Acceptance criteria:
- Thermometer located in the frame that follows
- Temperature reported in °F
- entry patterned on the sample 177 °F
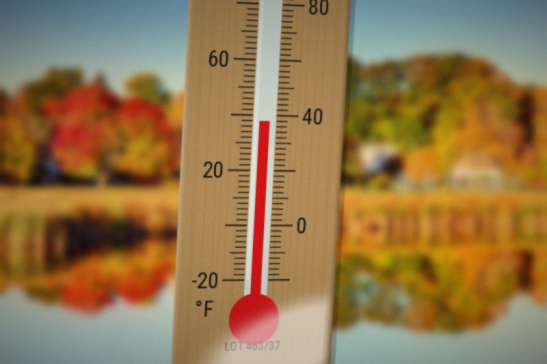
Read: 38 °F
